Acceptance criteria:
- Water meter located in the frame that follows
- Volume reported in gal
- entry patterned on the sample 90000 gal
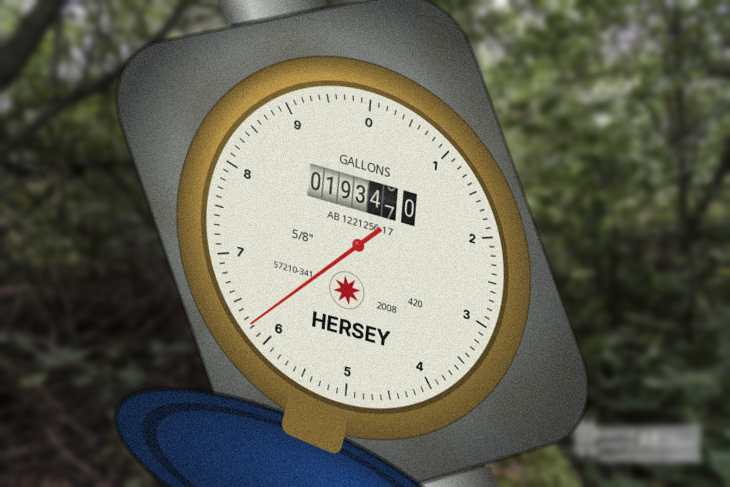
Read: 193466.2 gal
